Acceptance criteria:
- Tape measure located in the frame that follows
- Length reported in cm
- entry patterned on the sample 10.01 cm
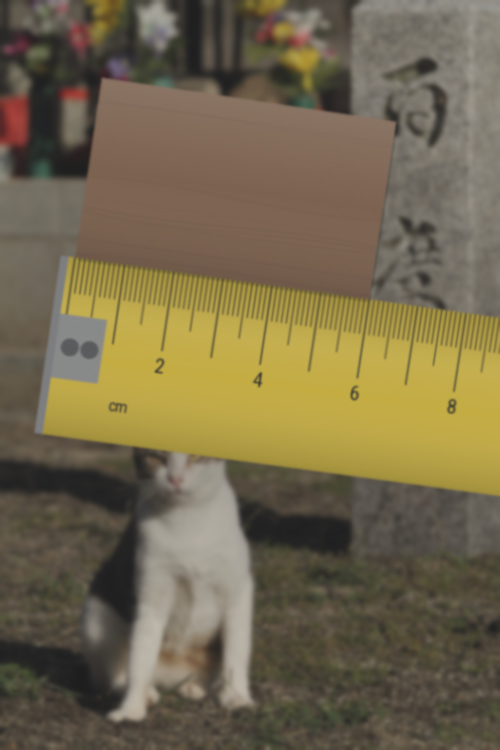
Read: 6 cm
